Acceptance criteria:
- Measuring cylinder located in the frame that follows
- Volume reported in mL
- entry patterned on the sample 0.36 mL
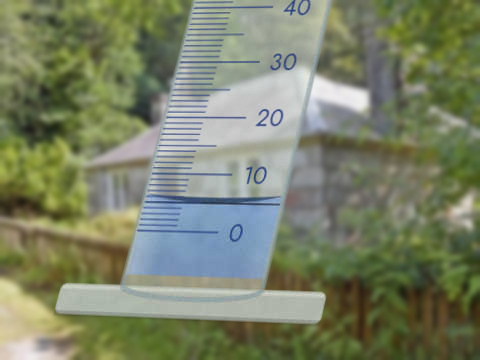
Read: 5 mL
